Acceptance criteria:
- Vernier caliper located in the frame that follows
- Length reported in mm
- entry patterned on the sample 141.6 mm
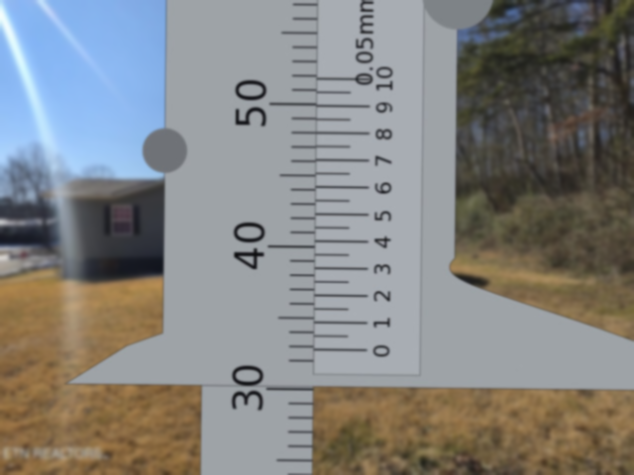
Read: 32.8 mm
